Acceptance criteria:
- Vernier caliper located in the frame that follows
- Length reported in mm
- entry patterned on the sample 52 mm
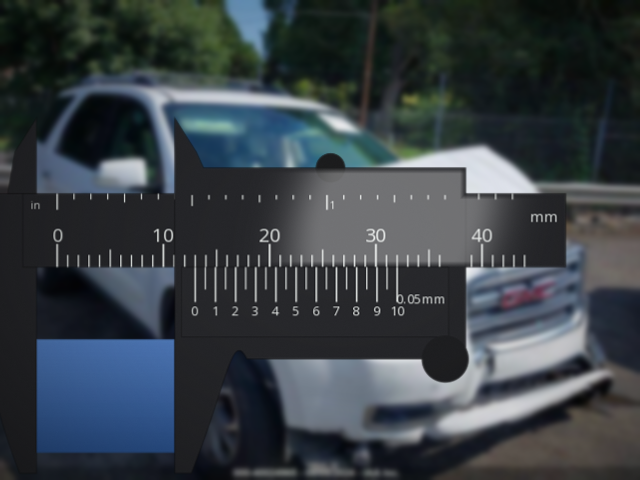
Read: 13.0 mm
